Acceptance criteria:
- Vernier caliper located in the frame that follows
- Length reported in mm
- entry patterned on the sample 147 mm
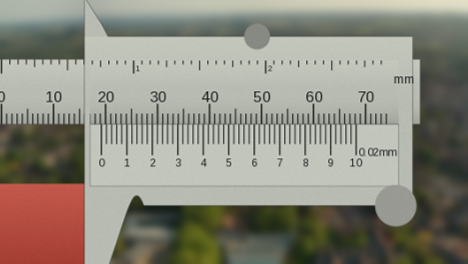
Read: 19.2 mm
